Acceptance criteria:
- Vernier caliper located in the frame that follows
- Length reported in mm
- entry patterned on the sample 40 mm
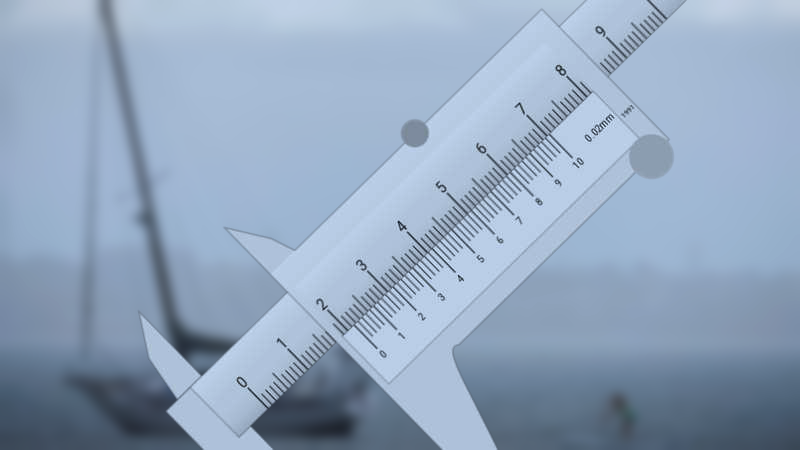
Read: 21.5 mm
